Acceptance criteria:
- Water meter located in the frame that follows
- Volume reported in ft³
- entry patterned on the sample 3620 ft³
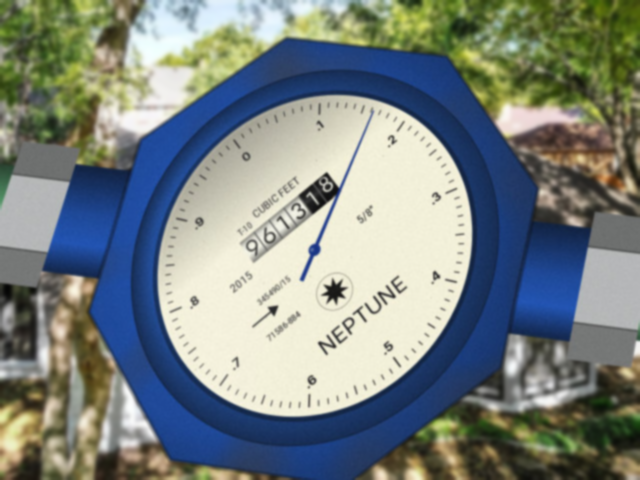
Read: 961318.16 ft³
